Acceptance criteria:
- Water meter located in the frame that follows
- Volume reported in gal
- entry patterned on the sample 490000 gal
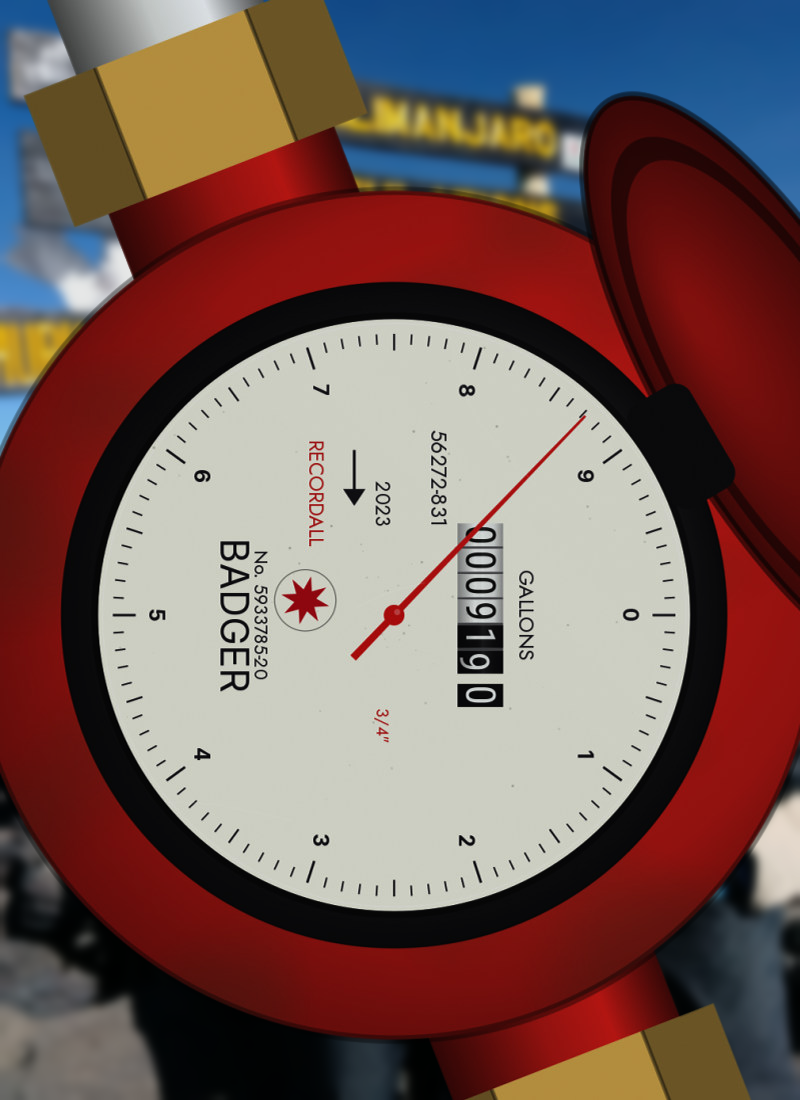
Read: 9188.7 gal
